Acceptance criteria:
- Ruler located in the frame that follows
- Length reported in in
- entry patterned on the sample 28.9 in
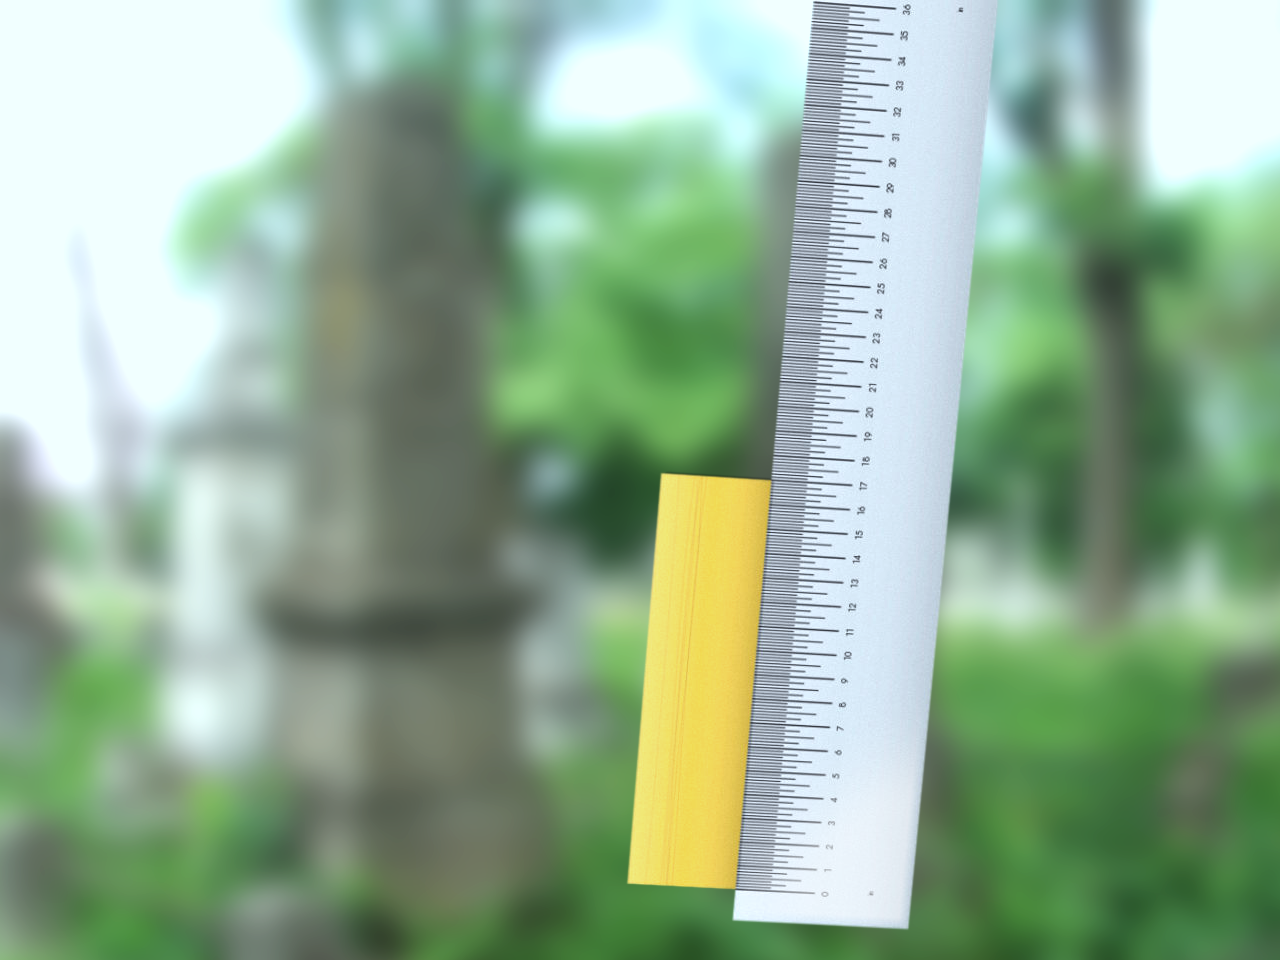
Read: 17 in
